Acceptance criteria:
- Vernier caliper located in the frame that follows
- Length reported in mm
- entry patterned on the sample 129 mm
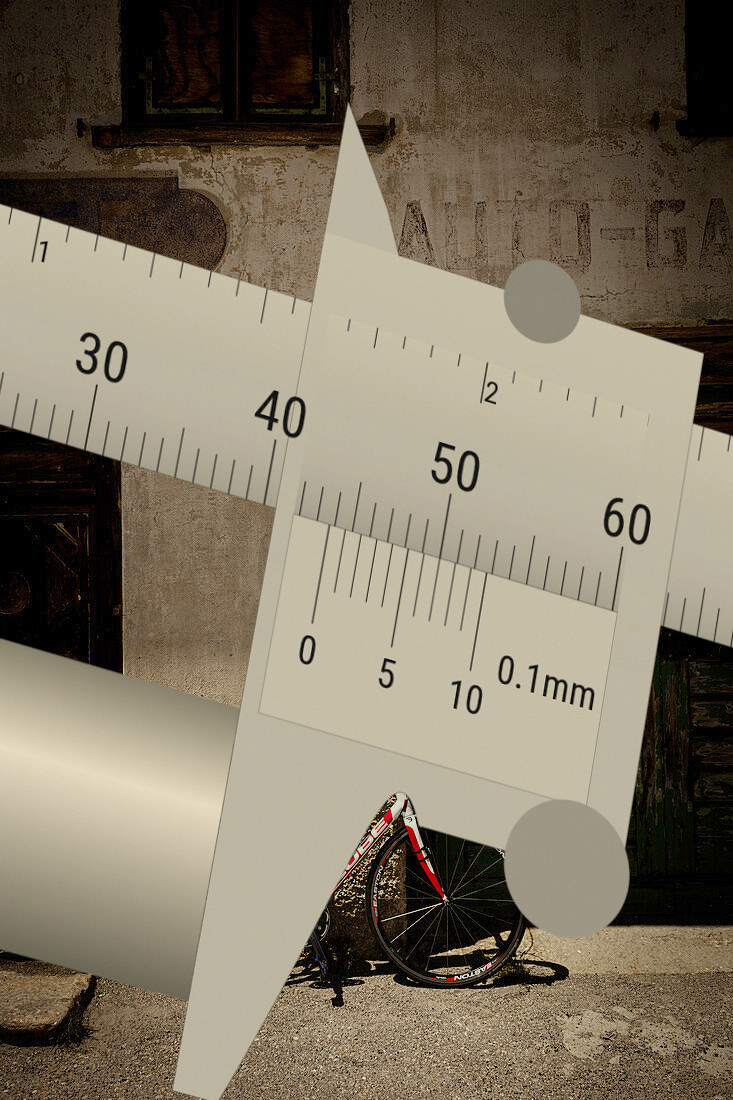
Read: 43.7 mm
